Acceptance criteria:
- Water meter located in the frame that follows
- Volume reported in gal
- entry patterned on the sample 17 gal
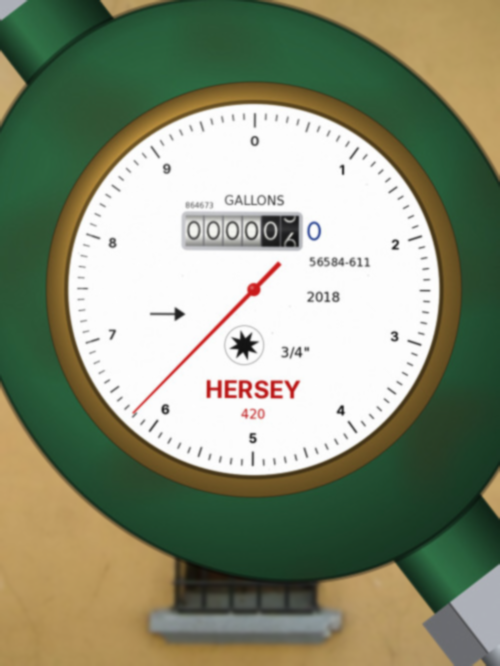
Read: 56.2 gal
